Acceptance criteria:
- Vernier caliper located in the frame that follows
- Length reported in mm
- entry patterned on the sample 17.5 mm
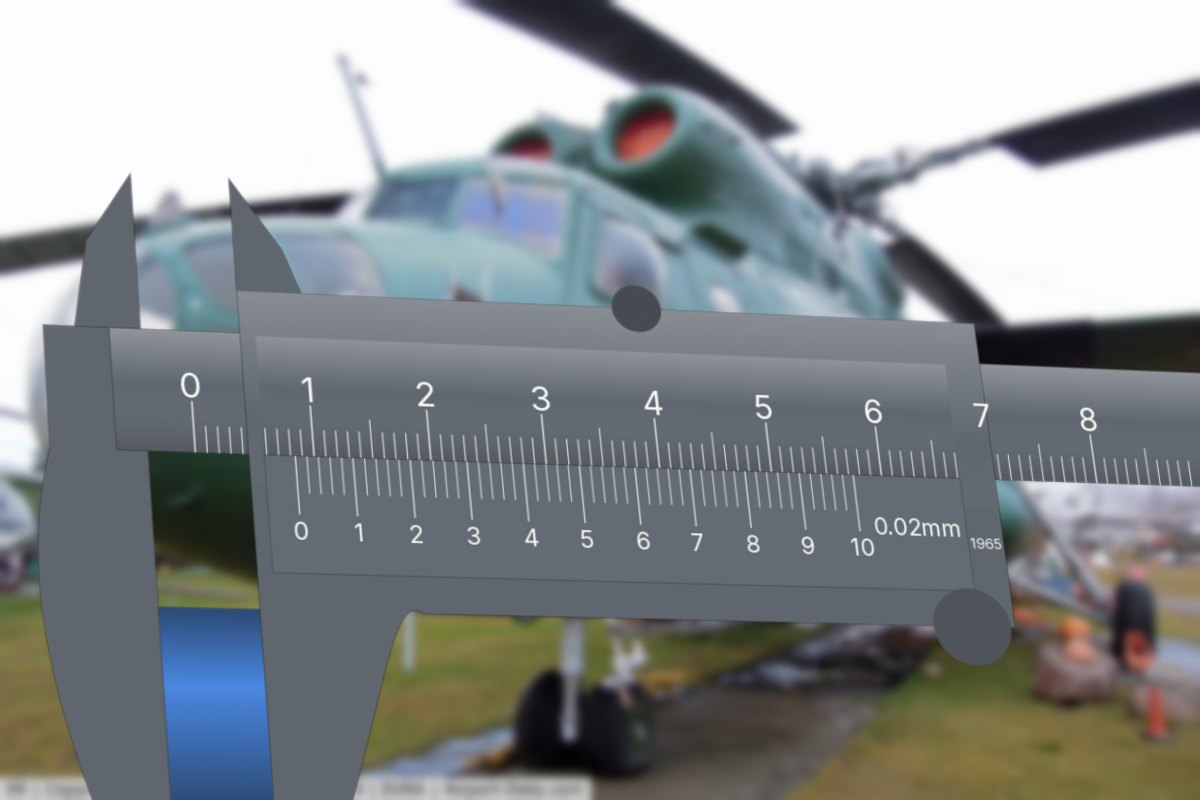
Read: 8.4 mm
